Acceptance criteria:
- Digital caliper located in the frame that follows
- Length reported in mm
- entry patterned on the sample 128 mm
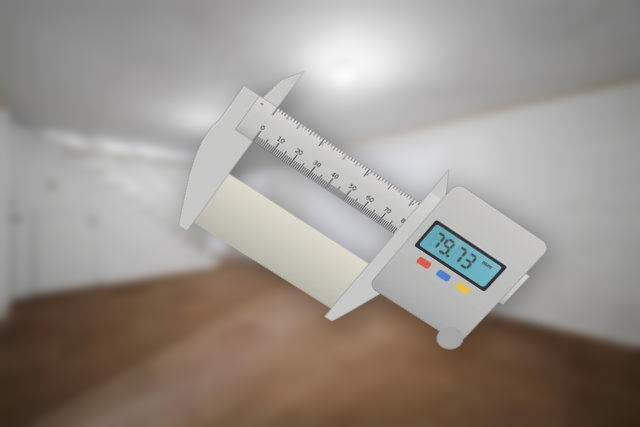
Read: 79.73 mm
